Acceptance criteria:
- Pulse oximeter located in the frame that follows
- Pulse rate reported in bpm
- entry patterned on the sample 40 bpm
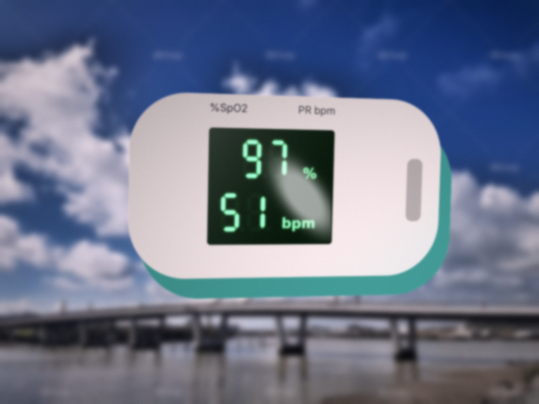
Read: 51 bpm
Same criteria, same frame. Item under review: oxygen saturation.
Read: 97 %
